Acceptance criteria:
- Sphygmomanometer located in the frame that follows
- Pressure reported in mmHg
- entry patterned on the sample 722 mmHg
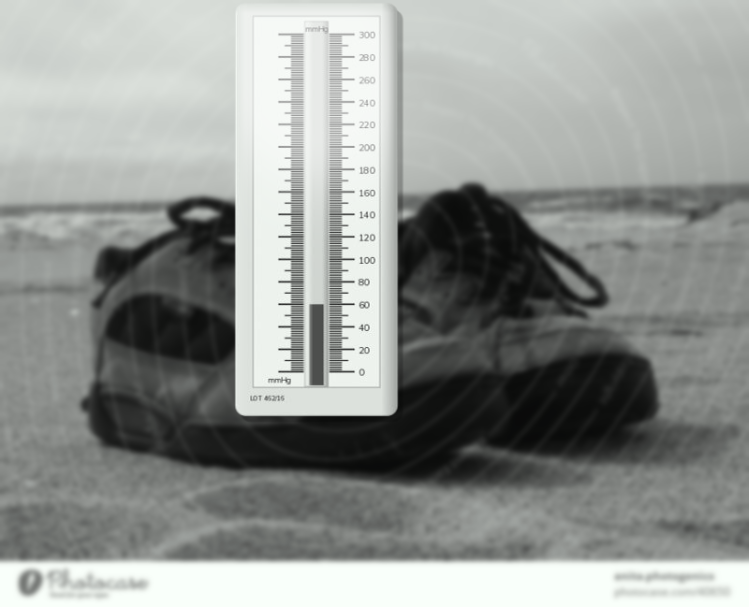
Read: 60 mmHg
